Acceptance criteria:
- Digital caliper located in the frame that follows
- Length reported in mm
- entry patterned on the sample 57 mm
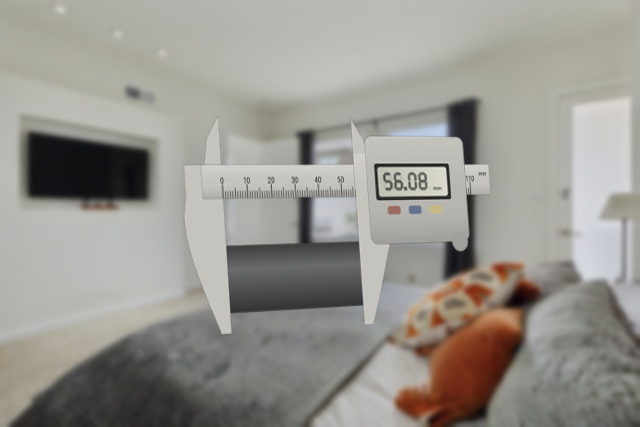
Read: 56.08 mm
